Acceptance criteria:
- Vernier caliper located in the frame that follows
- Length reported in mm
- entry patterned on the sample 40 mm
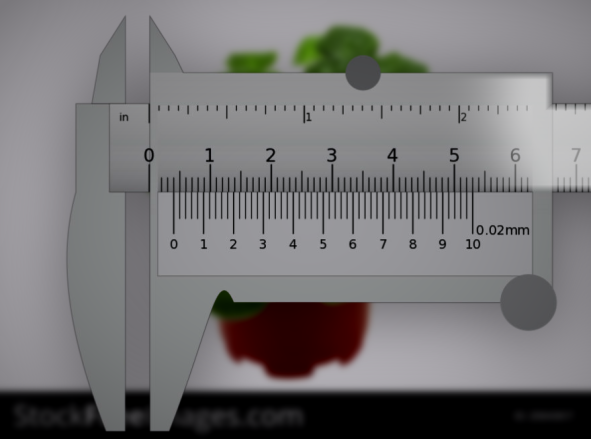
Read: 4.0 mm
